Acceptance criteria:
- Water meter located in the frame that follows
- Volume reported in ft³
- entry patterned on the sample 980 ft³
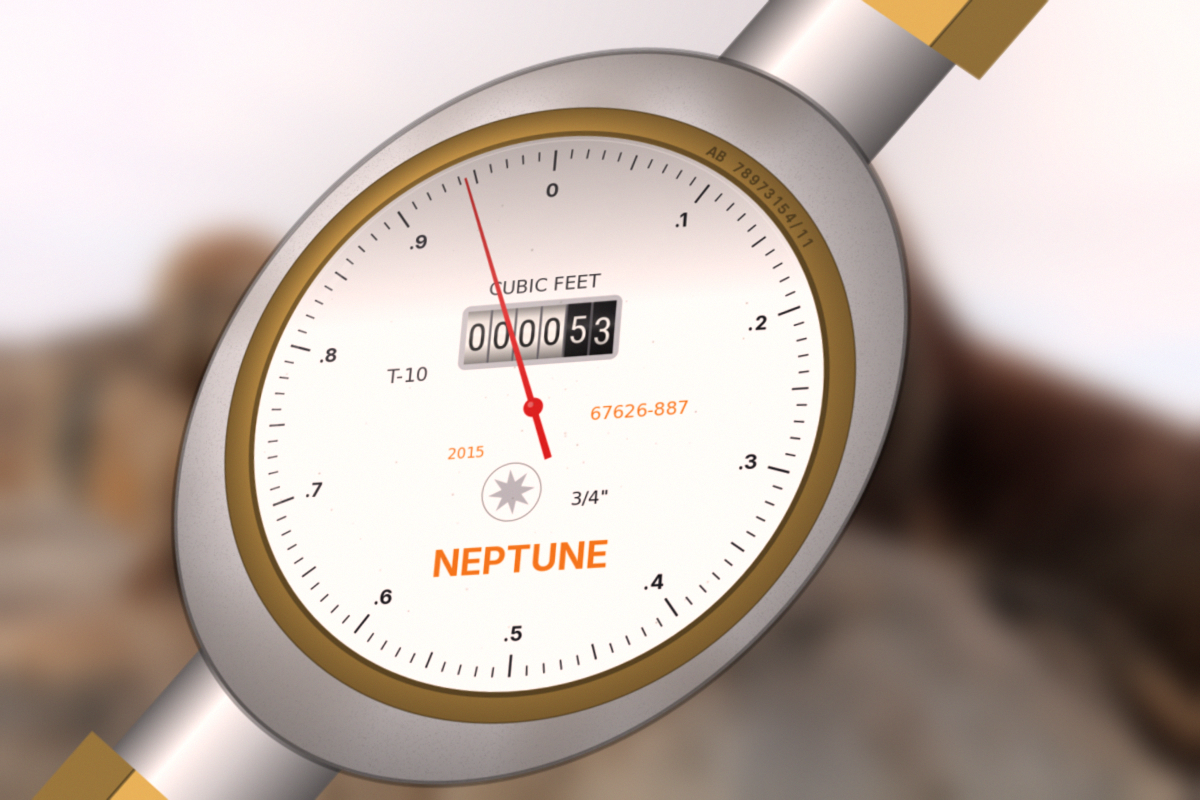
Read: 52.94 ft³
